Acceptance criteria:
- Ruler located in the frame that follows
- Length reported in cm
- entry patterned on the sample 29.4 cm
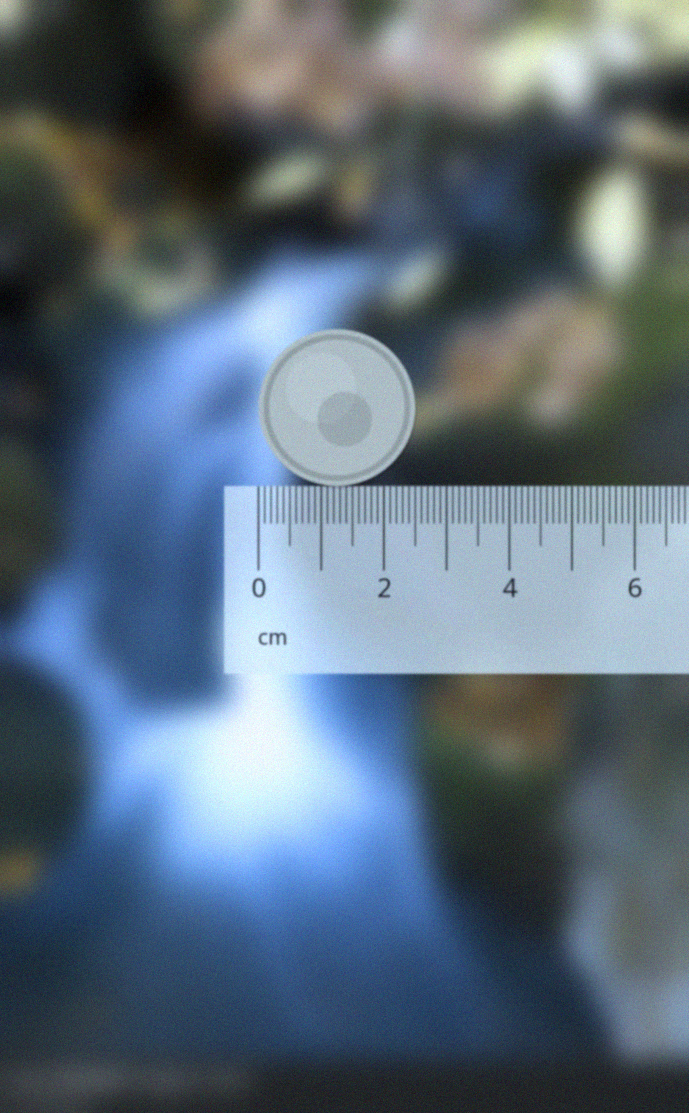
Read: 2.5 cm
